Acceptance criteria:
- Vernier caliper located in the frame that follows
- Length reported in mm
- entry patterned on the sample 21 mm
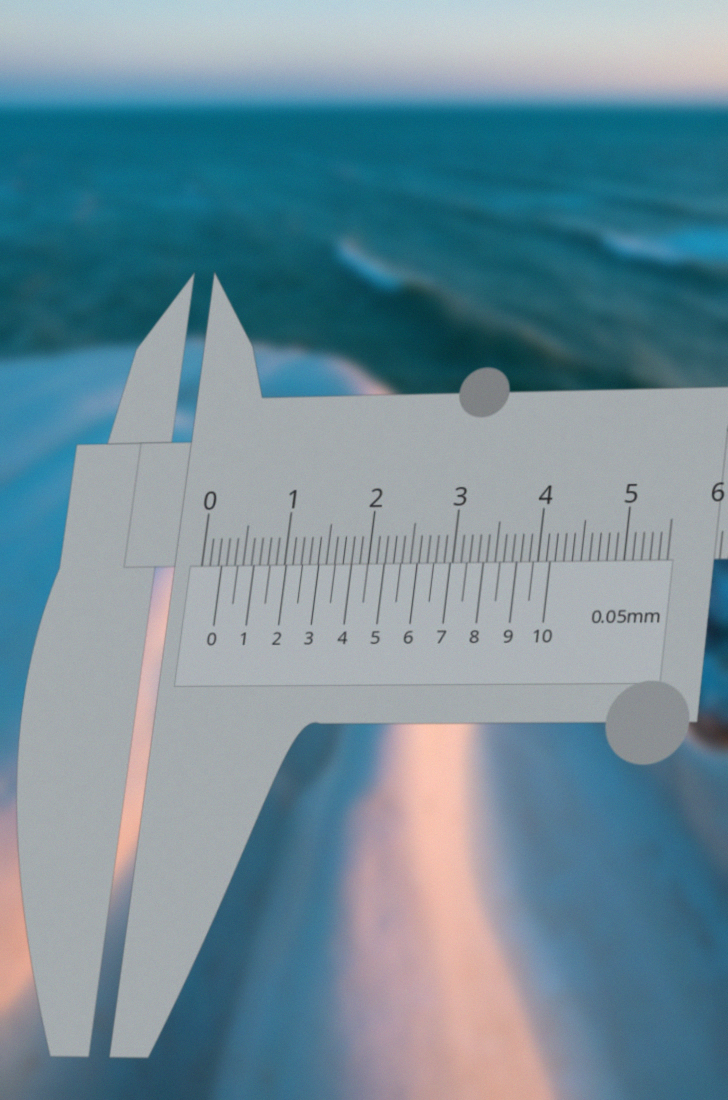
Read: 2.4 mm
